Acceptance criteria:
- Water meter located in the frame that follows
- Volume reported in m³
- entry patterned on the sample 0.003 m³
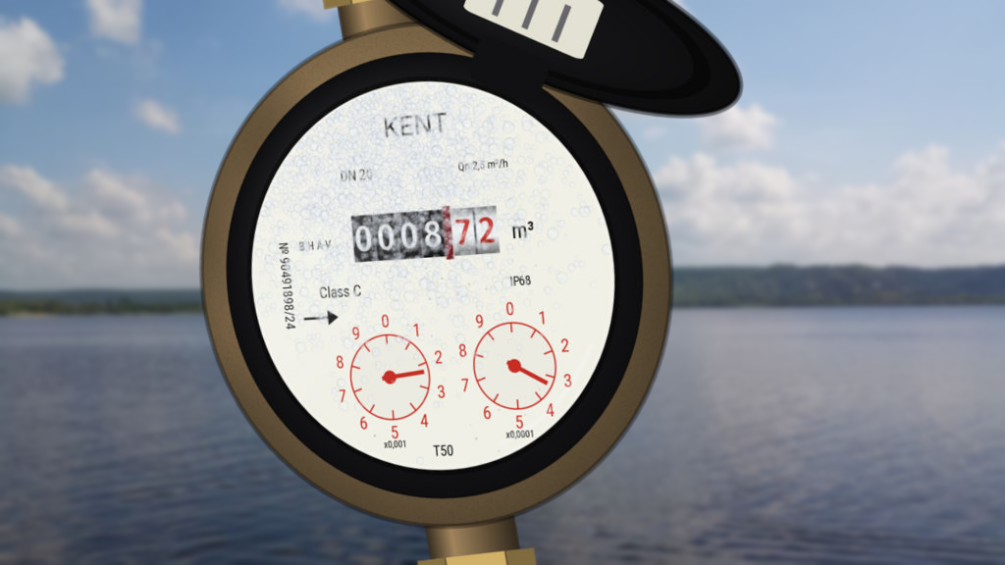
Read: 8.7223 m³
